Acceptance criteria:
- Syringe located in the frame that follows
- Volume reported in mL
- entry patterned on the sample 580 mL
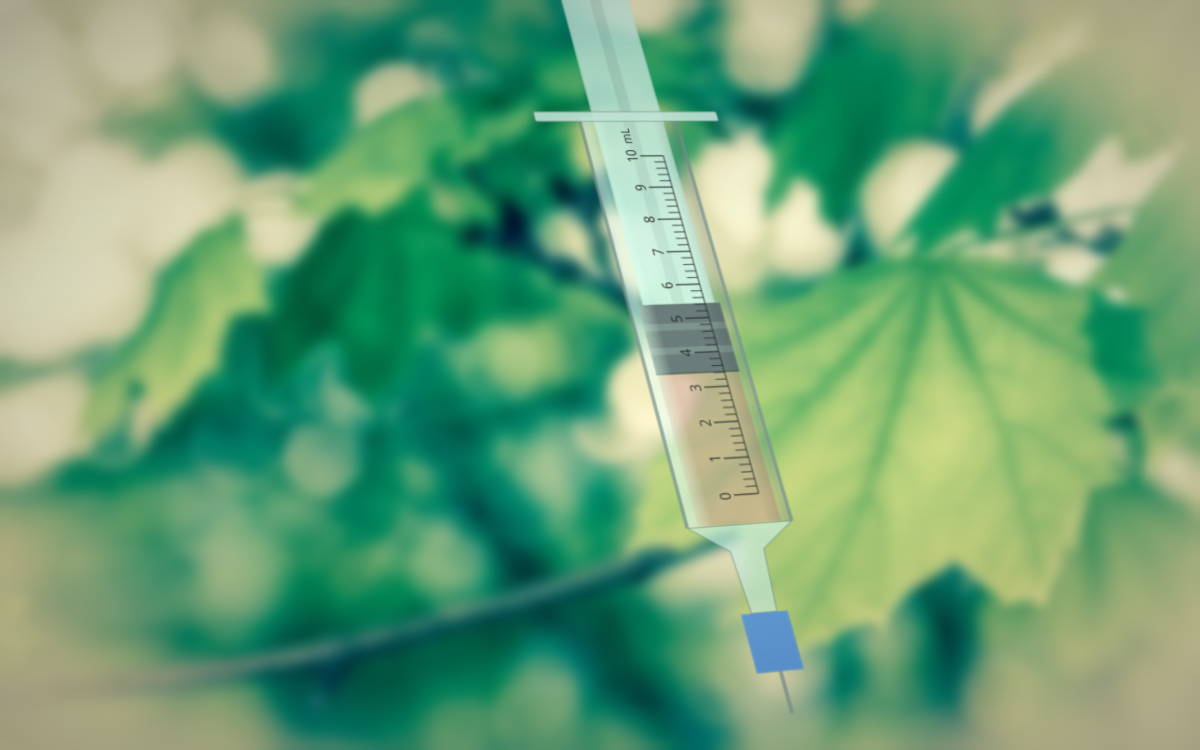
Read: 3.4 mL
